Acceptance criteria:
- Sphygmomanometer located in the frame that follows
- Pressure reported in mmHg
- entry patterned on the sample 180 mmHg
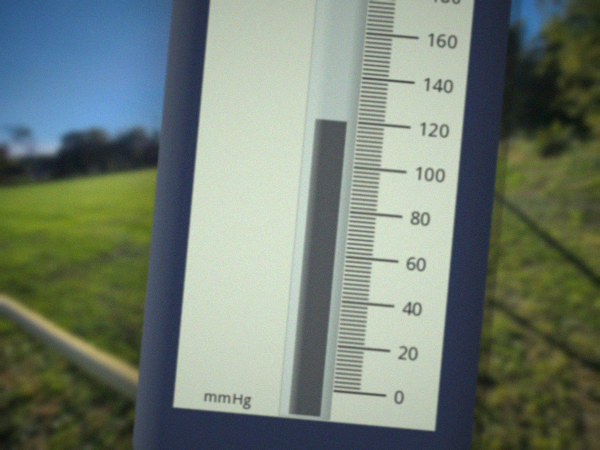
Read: 120 mmHg
